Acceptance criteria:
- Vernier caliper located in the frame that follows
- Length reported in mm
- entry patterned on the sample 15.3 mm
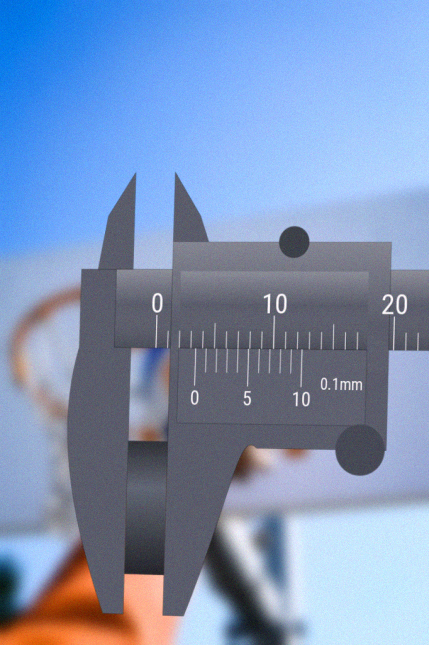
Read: 3.4 mm
